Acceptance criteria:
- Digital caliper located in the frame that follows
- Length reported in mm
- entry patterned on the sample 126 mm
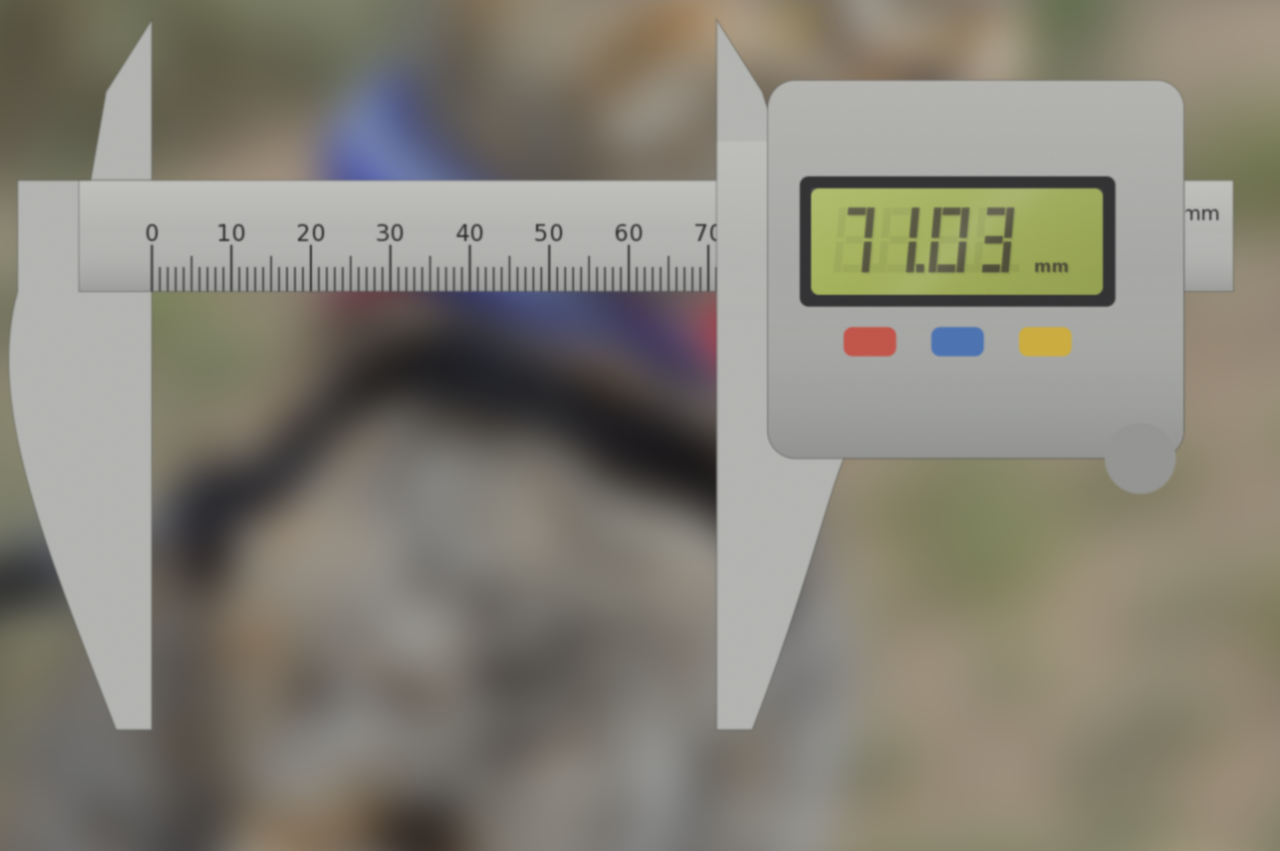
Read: 71.03 mm
